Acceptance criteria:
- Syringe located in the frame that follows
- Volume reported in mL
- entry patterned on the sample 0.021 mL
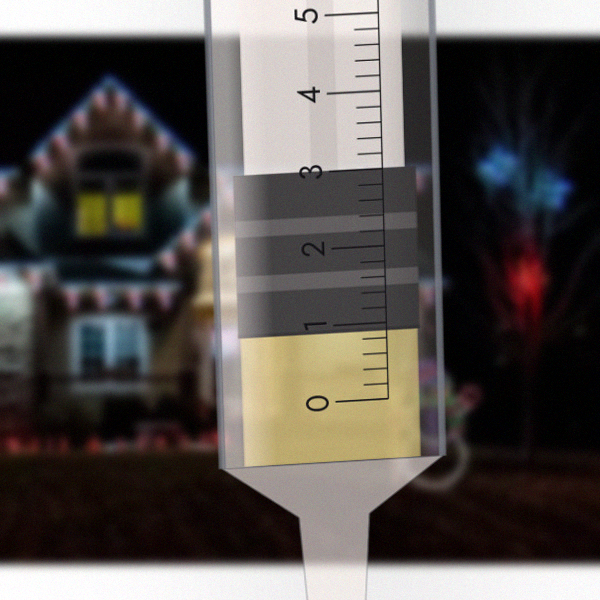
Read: 0.9 mL
